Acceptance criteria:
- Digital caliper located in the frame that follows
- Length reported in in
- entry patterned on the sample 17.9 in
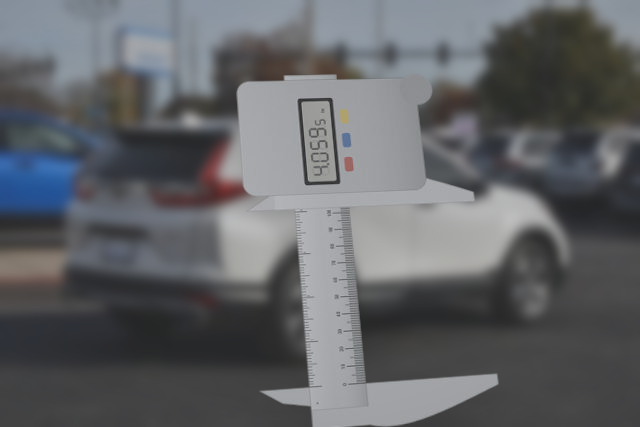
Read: 4.0595 in
